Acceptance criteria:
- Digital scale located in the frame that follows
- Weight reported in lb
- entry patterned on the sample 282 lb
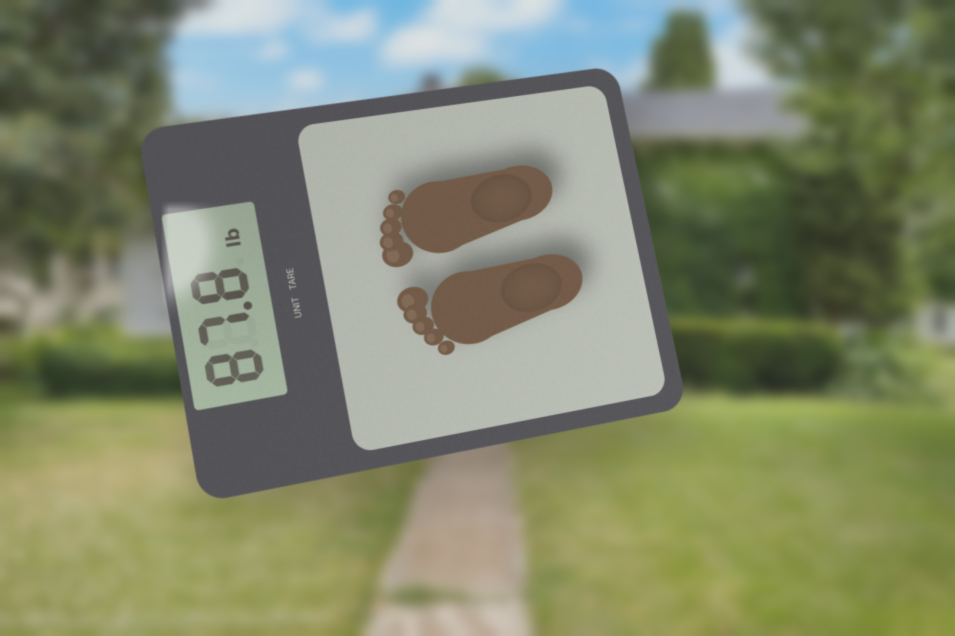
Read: 87.8 lb
